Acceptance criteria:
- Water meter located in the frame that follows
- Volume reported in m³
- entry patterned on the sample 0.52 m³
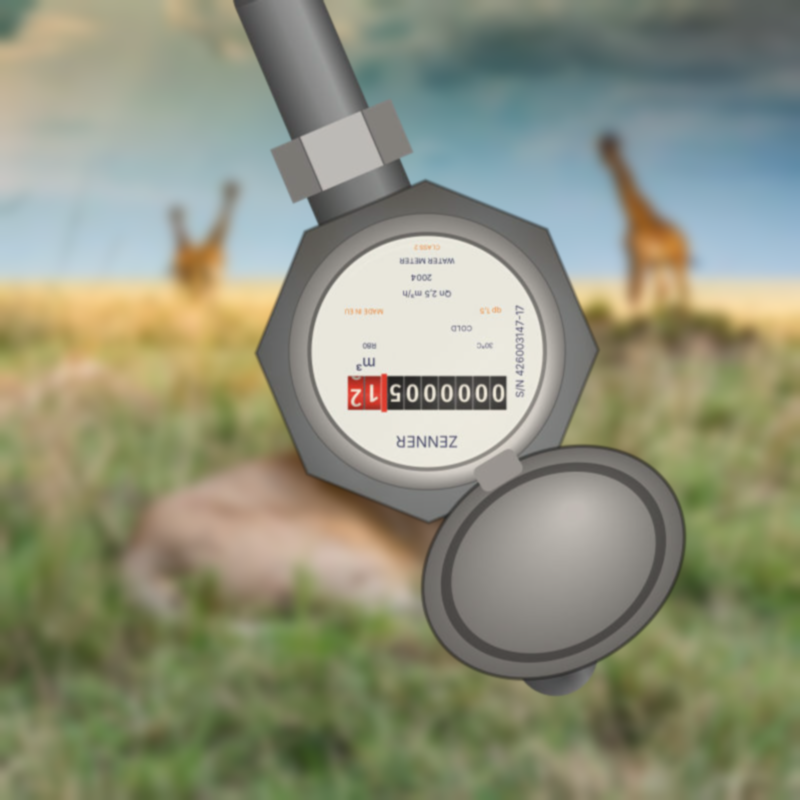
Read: 5.12 m³
